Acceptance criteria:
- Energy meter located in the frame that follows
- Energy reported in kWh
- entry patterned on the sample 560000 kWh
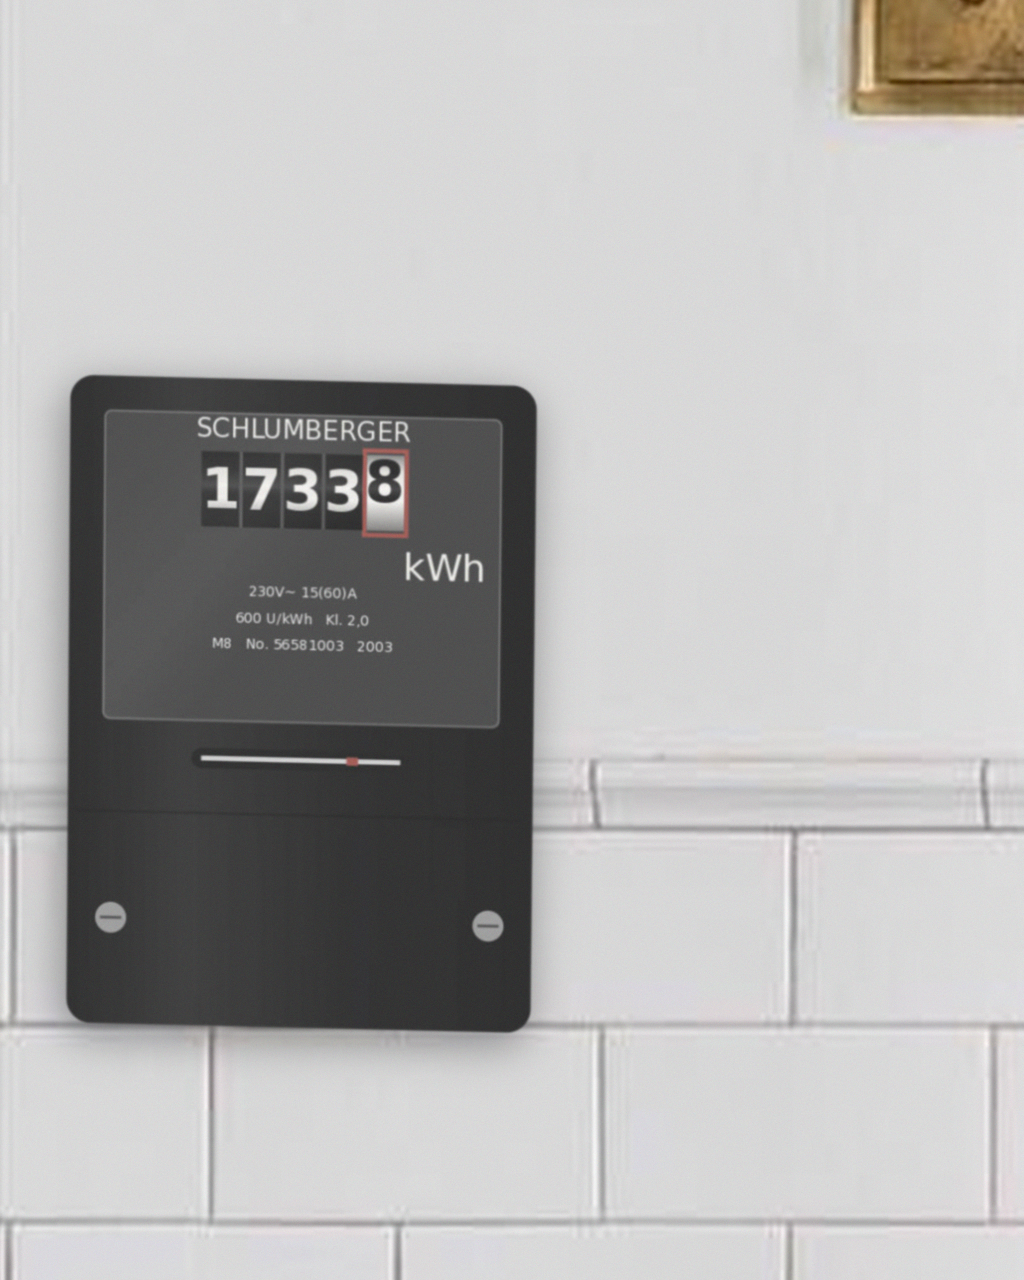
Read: 1733.8 kWh
